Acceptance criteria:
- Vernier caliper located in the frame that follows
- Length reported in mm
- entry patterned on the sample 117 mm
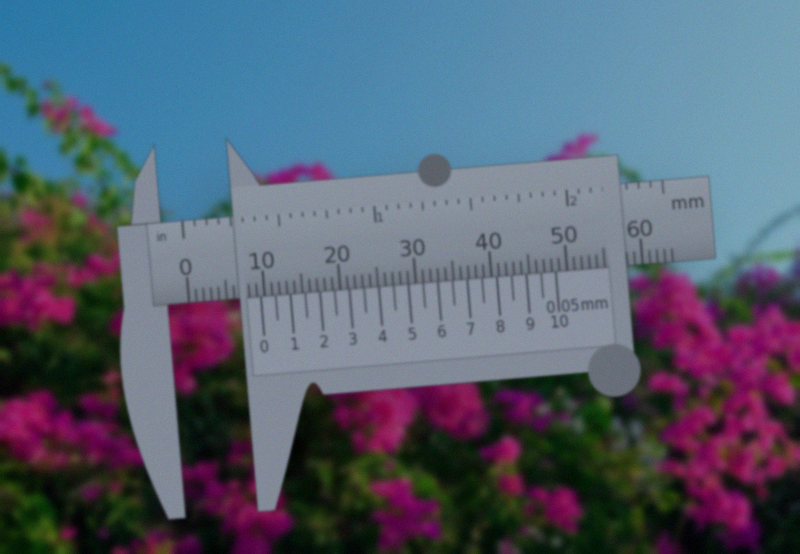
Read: 9.5 mm
